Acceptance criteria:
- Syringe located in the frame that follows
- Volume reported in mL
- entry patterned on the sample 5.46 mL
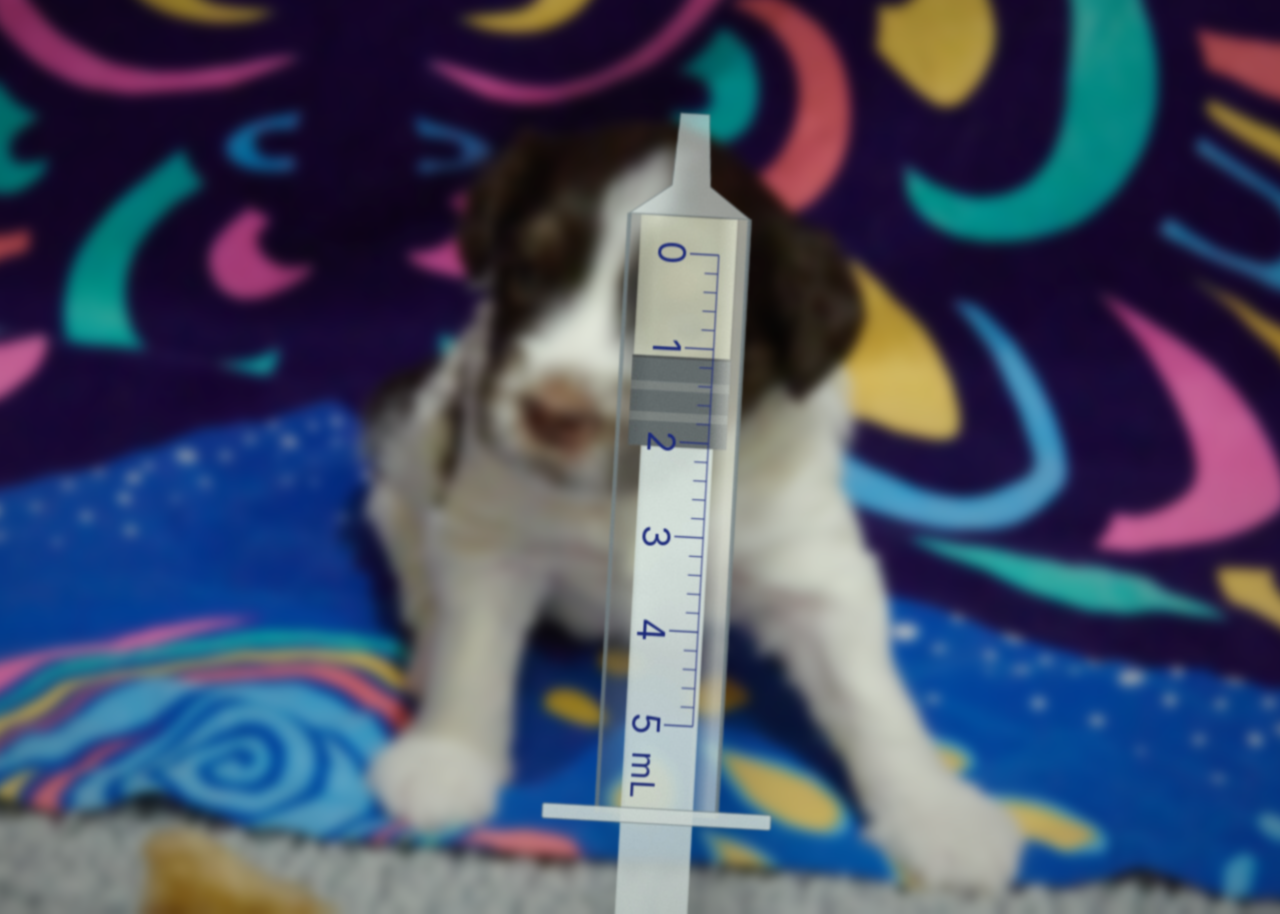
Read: 1.1 mL
